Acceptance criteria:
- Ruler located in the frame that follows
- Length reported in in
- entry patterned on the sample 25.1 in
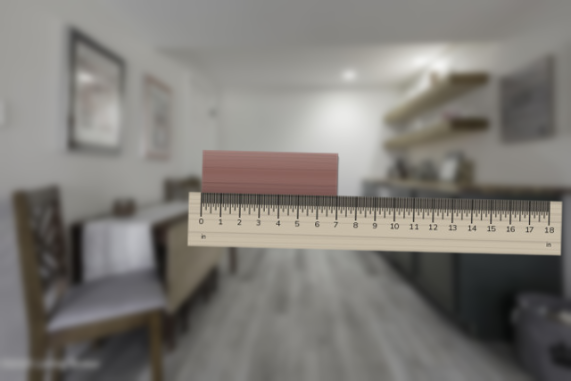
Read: 7 in
